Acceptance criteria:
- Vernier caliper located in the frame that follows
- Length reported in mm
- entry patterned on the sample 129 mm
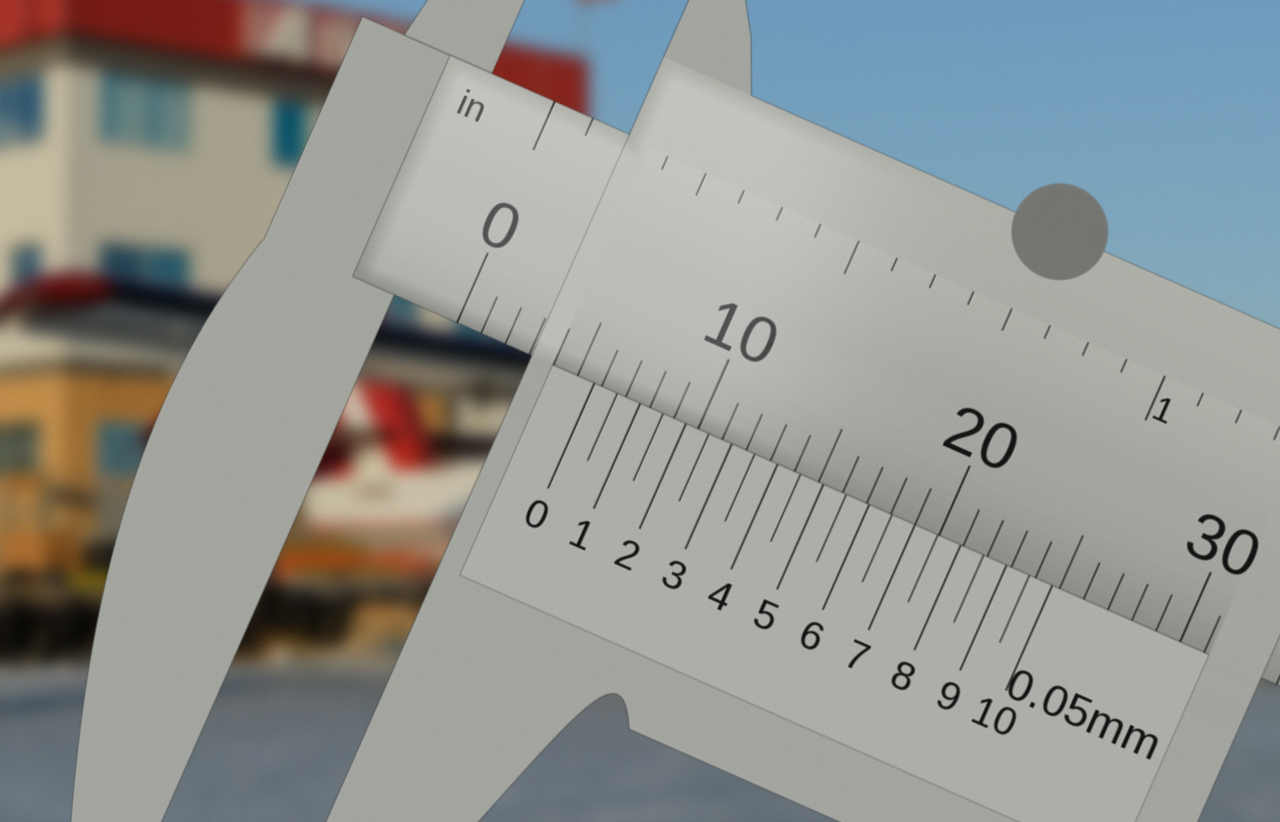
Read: 5.70 mm
